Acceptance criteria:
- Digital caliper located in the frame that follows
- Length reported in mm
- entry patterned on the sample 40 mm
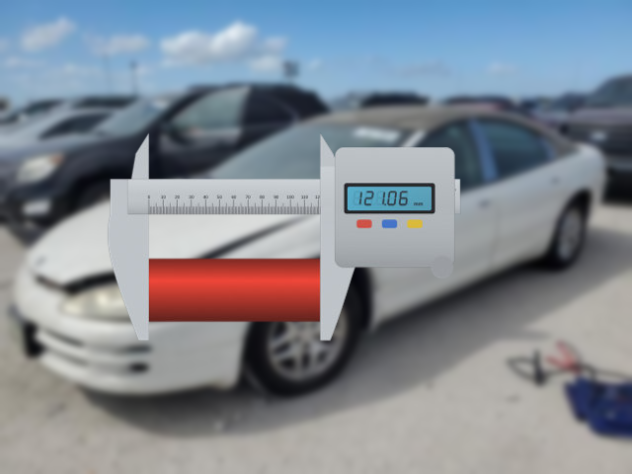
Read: 121.06 mm
